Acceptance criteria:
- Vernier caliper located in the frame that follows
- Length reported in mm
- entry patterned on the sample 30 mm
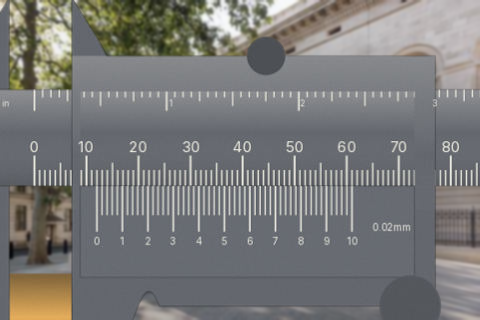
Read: 12.0 mm
